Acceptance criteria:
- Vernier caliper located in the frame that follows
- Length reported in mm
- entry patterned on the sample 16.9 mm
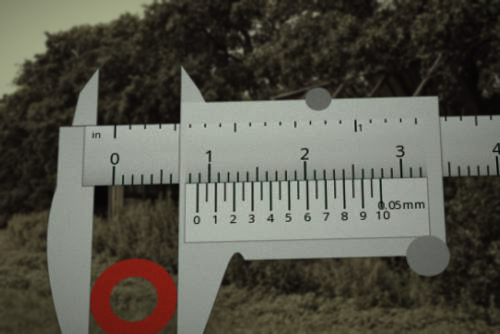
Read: 8.8 mm
